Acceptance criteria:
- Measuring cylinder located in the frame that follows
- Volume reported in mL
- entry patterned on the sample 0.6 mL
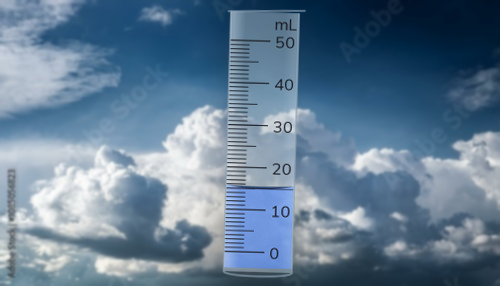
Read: 15 mL
